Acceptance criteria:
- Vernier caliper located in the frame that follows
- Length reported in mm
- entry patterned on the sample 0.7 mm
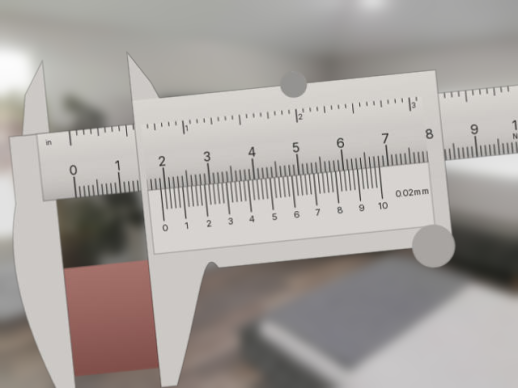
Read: 19.0 mm
